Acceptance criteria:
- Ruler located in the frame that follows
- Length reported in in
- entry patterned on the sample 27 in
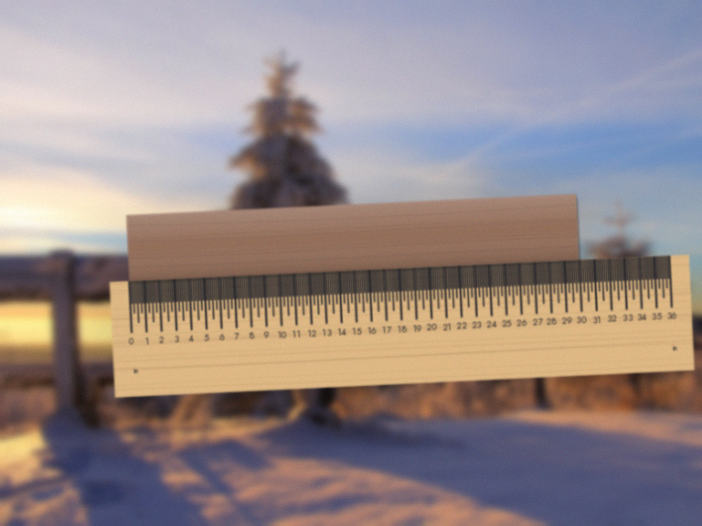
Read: 30 in
